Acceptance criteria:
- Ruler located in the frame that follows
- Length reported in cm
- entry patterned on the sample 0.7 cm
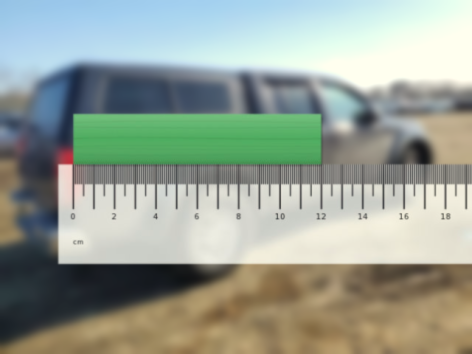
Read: 12 cm
